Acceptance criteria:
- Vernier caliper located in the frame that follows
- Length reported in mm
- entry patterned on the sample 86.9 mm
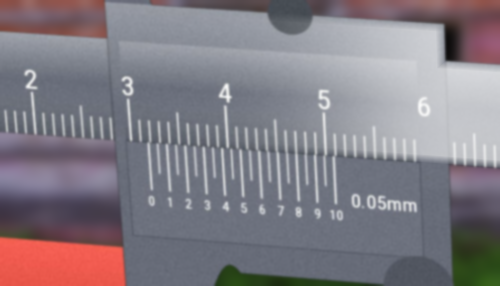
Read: 31.8 mm
